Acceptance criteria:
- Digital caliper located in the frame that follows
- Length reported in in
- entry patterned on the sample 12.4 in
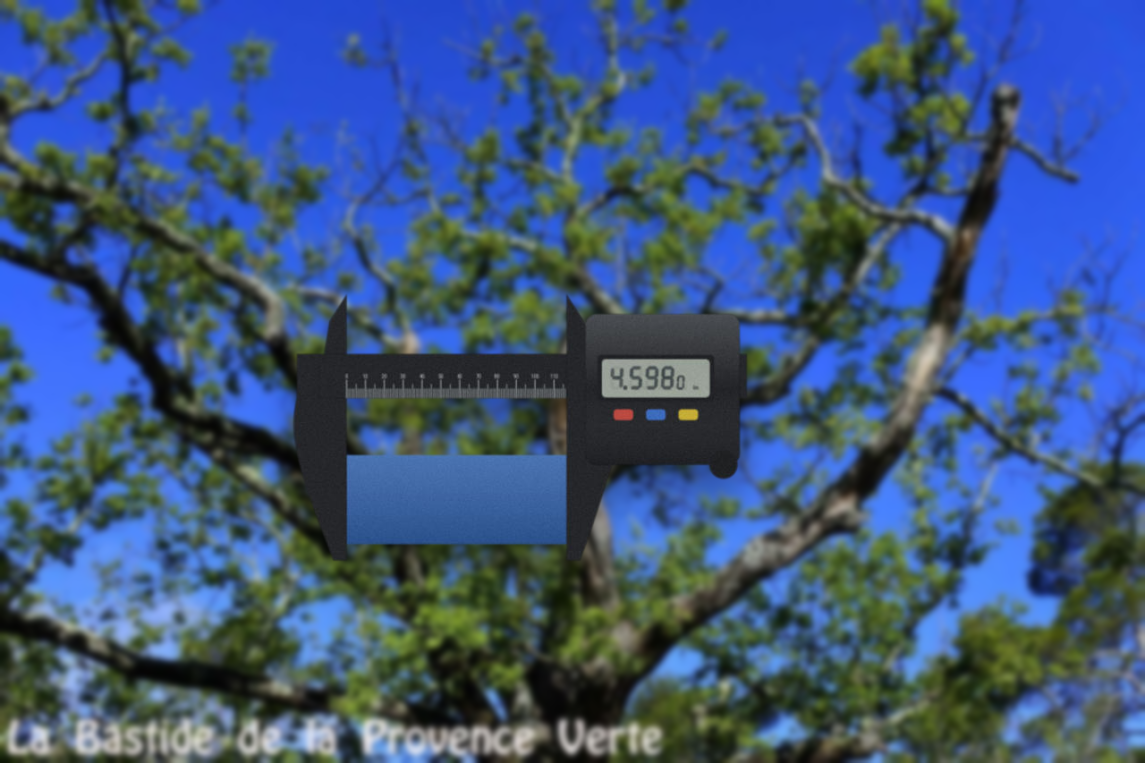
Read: 4.5980 in
